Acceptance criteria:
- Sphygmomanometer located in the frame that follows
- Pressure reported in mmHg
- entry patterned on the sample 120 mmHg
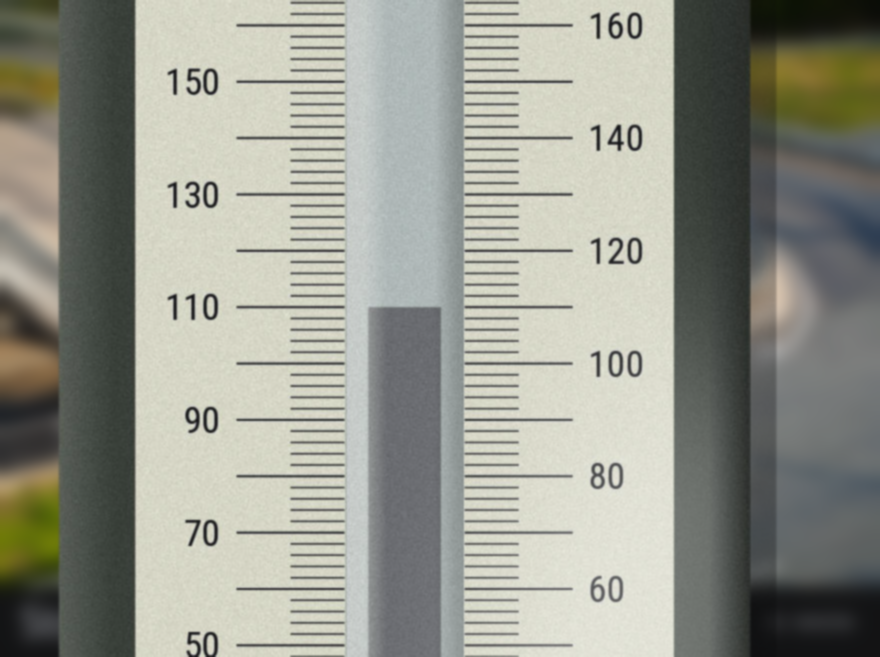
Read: 110 mmHg
